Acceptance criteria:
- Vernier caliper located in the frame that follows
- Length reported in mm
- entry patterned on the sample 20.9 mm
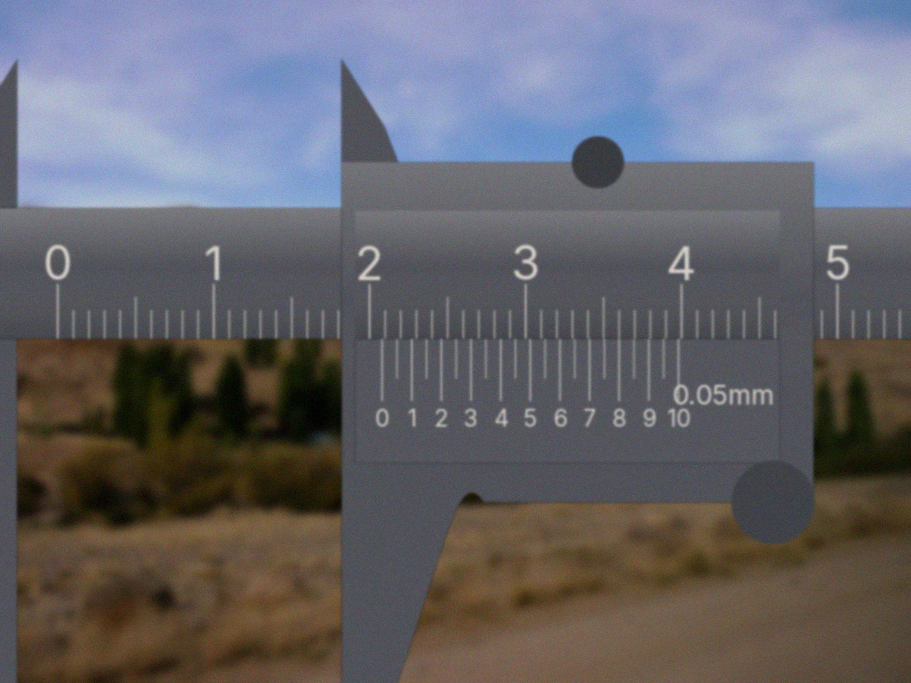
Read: 20.8 mm
